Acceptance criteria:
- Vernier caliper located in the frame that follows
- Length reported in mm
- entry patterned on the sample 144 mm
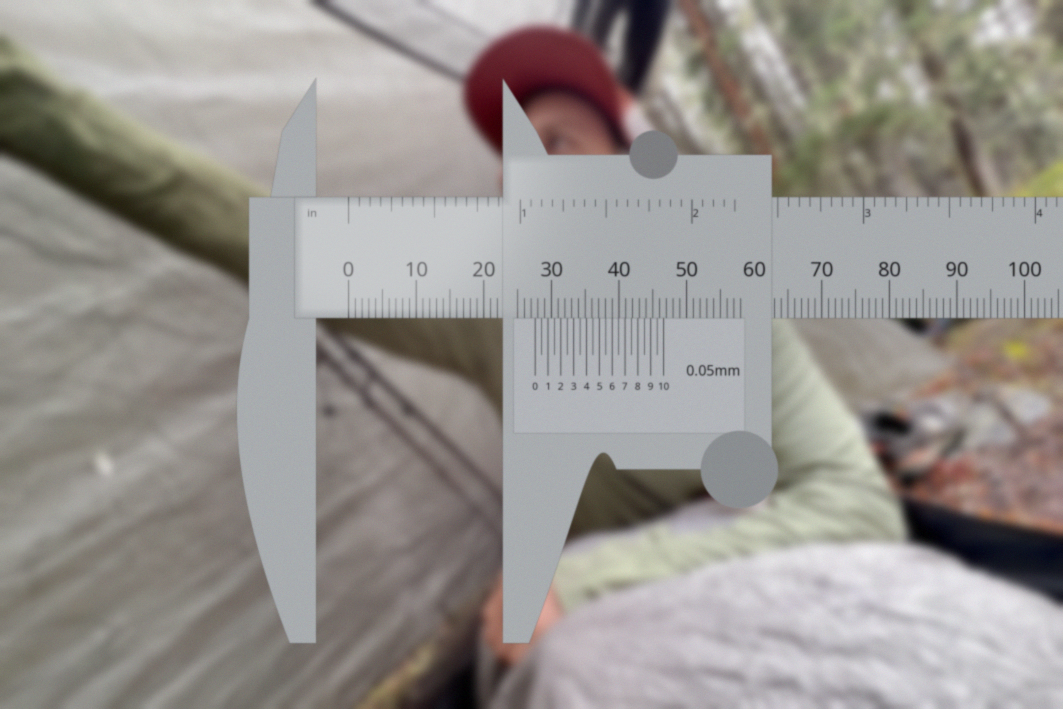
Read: 27.6 mm
